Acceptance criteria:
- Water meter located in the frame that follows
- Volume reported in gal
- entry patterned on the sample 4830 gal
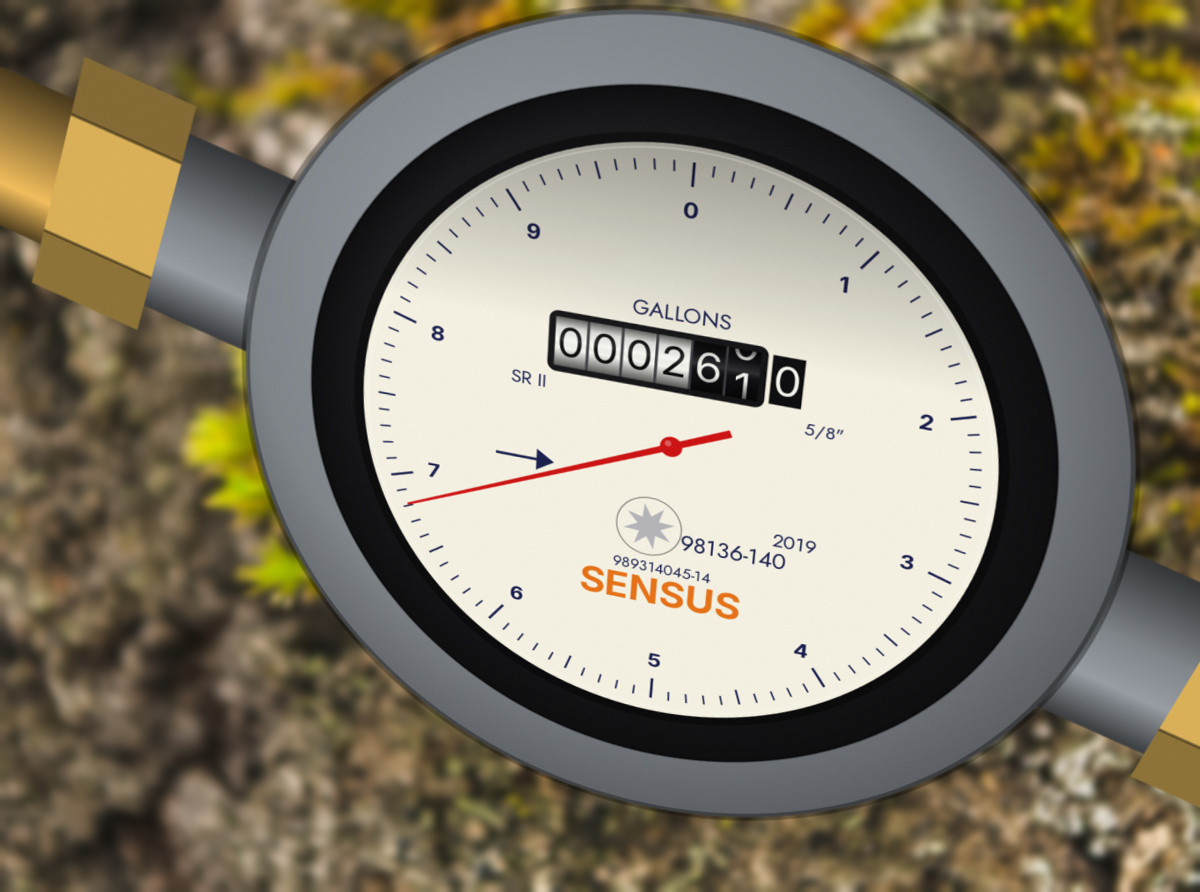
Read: 2606.8 gal
